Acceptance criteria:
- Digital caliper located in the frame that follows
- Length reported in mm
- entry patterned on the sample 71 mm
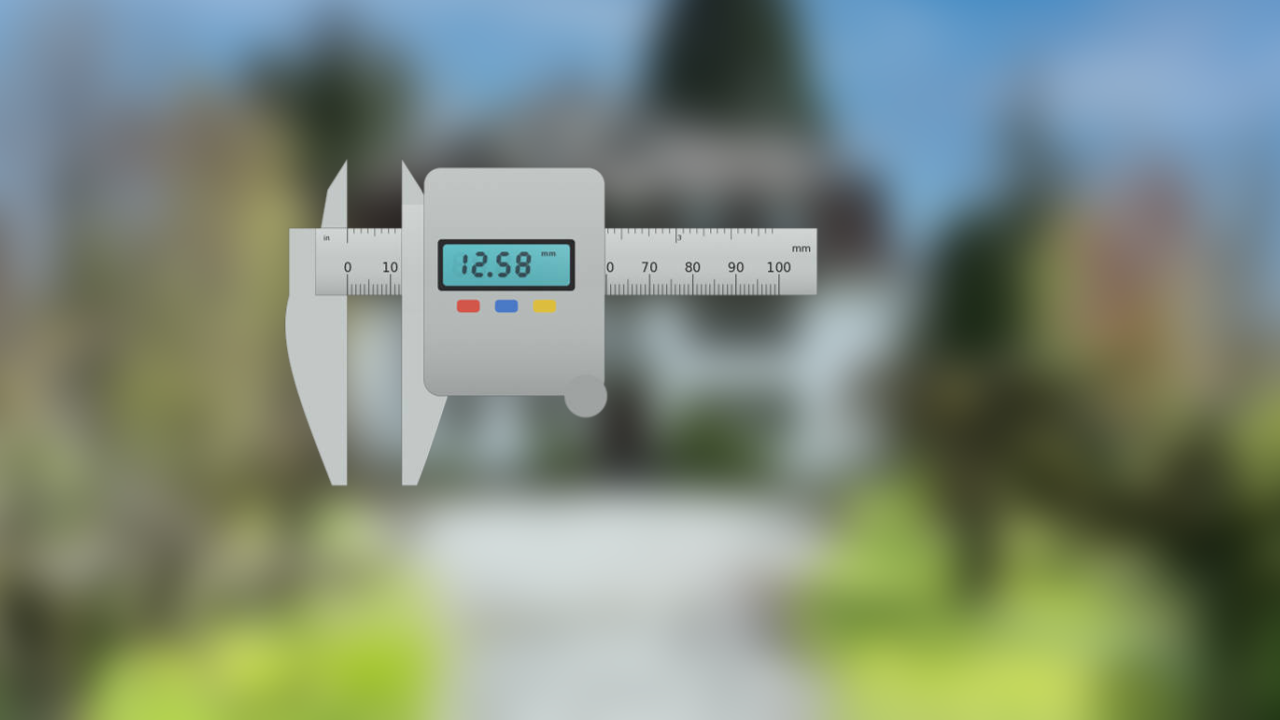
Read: 12.58 mm
